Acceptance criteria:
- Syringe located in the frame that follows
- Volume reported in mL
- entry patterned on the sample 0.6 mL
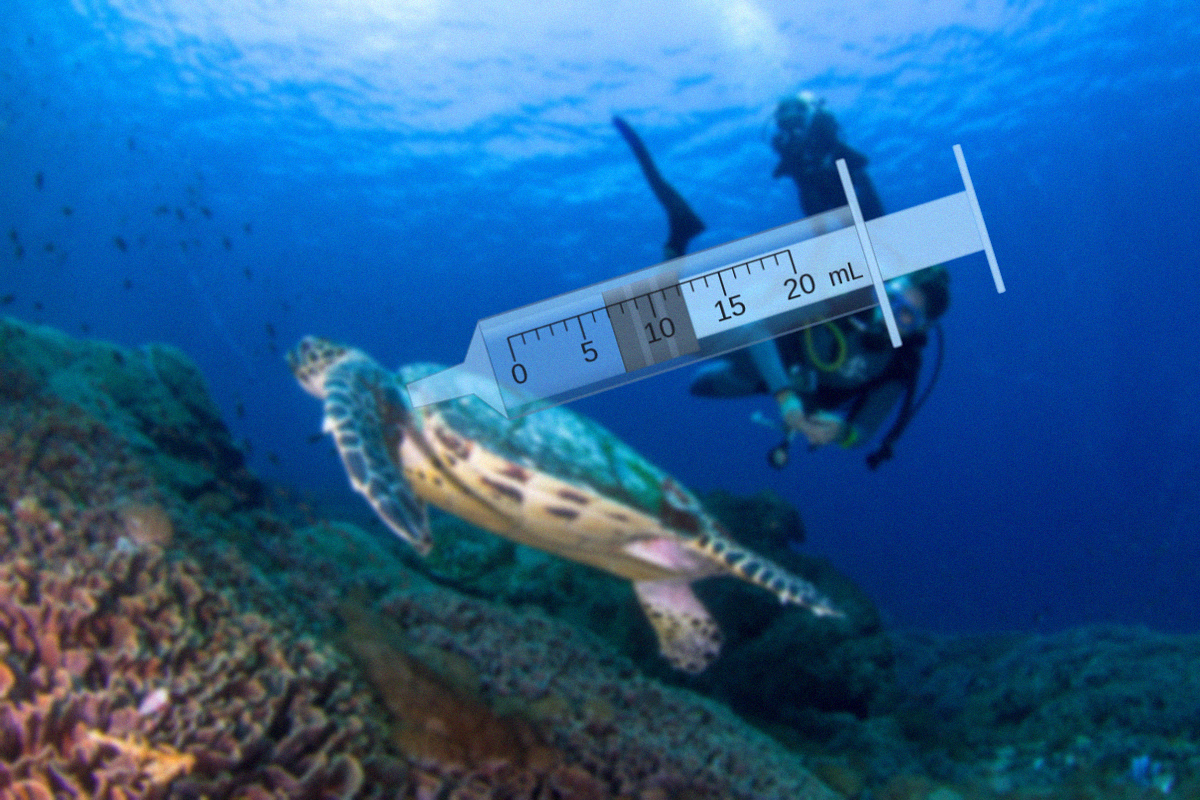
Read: 7 mL
